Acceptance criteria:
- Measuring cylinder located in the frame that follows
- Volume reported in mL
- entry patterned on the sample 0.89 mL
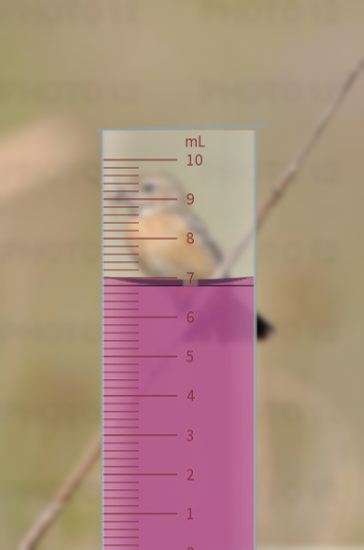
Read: 6.8 mL
